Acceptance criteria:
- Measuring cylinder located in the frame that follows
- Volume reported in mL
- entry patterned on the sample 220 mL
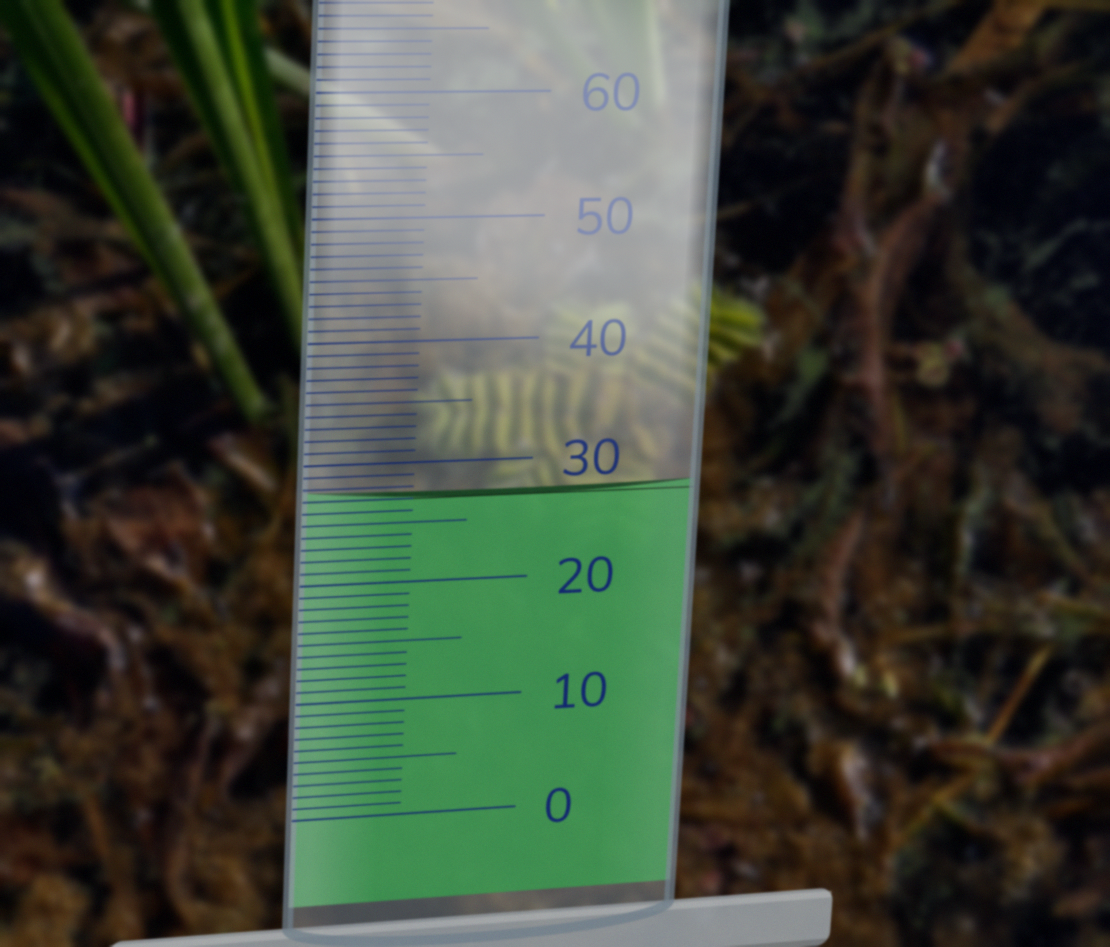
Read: 27 mL
